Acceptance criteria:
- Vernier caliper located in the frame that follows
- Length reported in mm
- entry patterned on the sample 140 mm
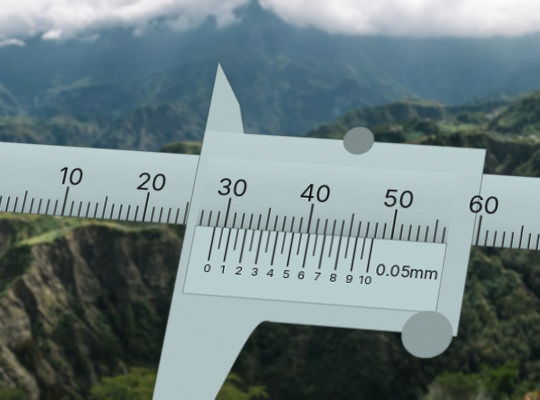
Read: 28.8 mm
